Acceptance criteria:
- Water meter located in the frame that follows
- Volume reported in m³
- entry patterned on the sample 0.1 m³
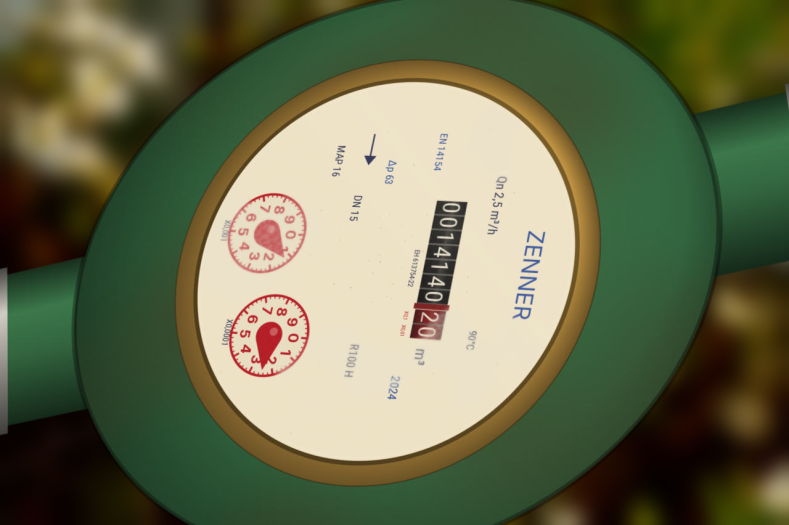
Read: 14140.2012 m³
